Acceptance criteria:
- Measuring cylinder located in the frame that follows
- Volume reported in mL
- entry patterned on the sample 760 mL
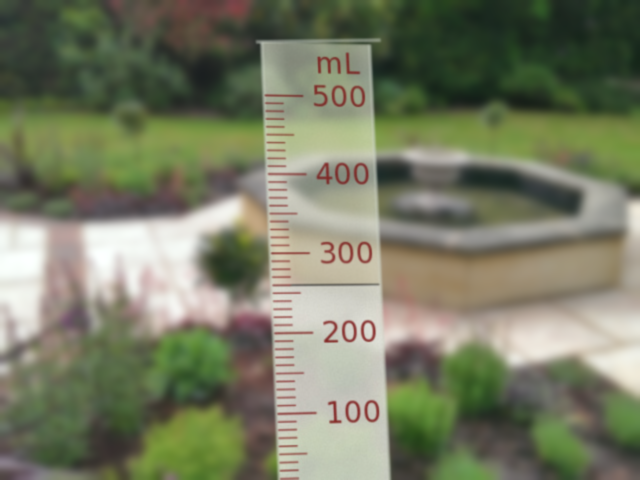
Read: 260 mL
